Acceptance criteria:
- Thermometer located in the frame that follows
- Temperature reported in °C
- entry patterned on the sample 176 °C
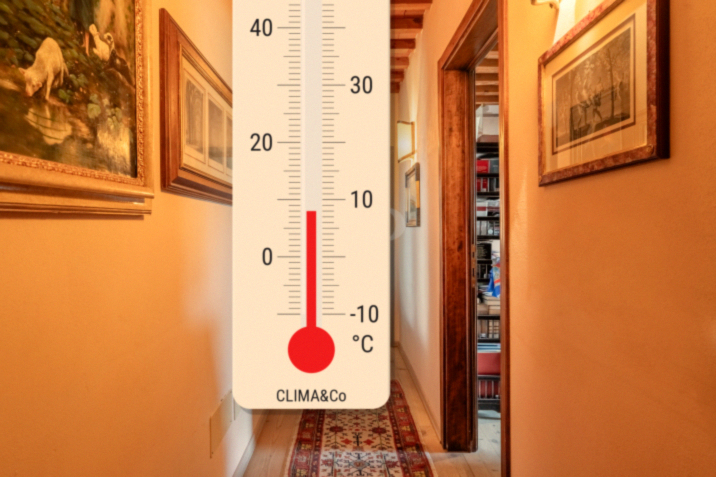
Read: 8 °C
